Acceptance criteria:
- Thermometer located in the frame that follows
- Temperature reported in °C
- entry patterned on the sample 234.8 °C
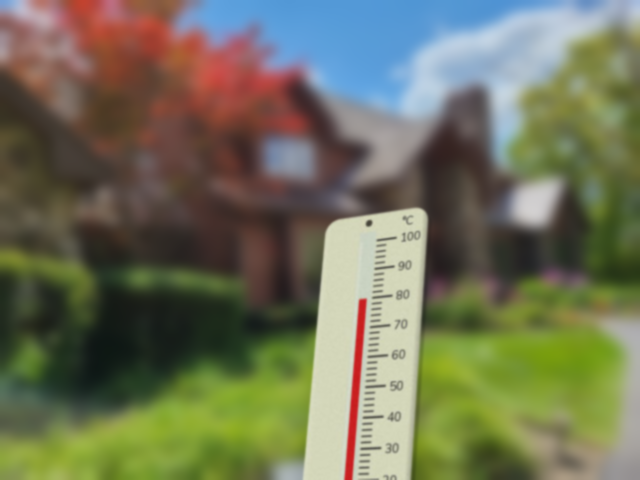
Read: 80 °C
